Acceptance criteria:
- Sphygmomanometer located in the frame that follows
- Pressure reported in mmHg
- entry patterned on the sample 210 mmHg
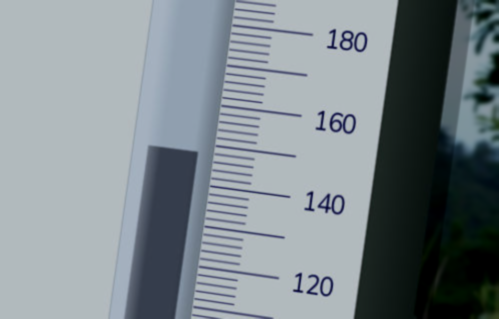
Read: 148 mmHg
